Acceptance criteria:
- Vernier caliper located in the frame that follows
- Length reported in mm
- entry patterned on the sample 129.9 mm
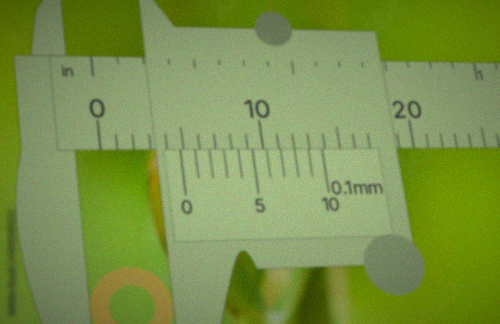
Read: 4.8 mm
